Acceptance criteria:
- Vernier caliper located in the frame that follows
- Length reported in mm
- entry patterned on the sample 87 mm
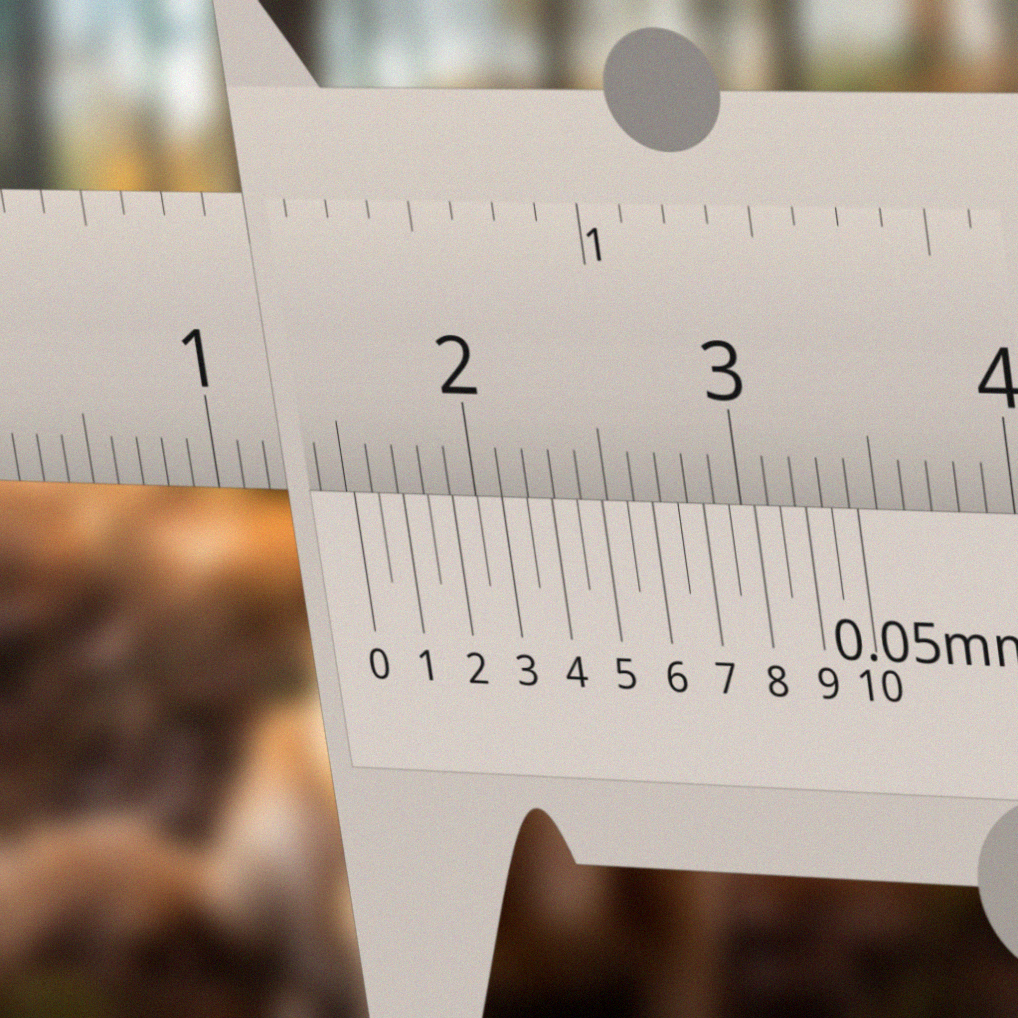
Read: 15.30 mm
